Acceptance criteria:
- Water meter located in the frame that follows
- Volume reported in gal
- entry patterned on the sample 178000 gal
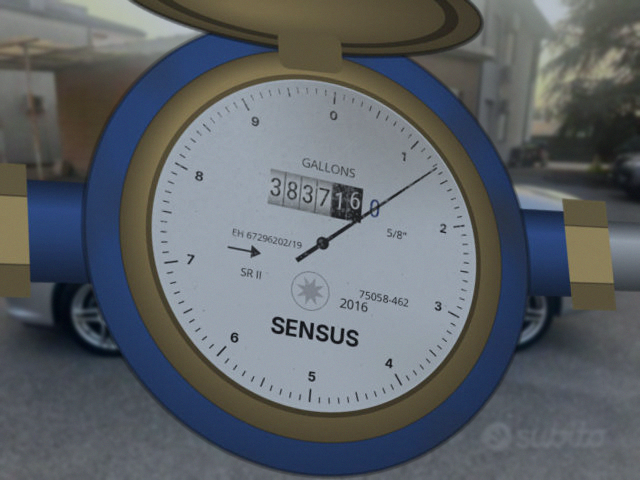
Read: 3837161.3 gal
